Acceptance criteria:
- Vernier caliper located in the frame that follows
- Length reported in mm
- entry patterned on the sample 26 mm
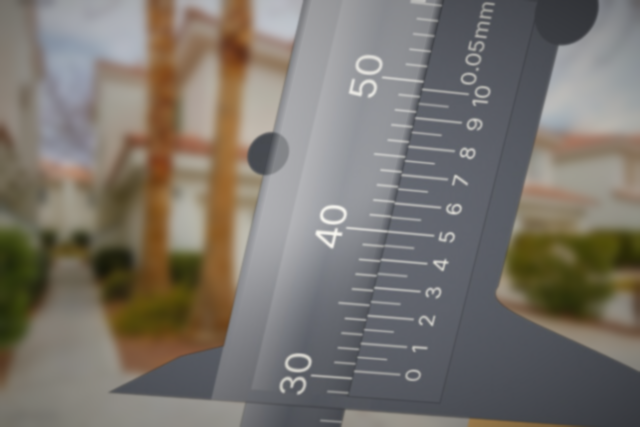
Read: 30.5 mm
